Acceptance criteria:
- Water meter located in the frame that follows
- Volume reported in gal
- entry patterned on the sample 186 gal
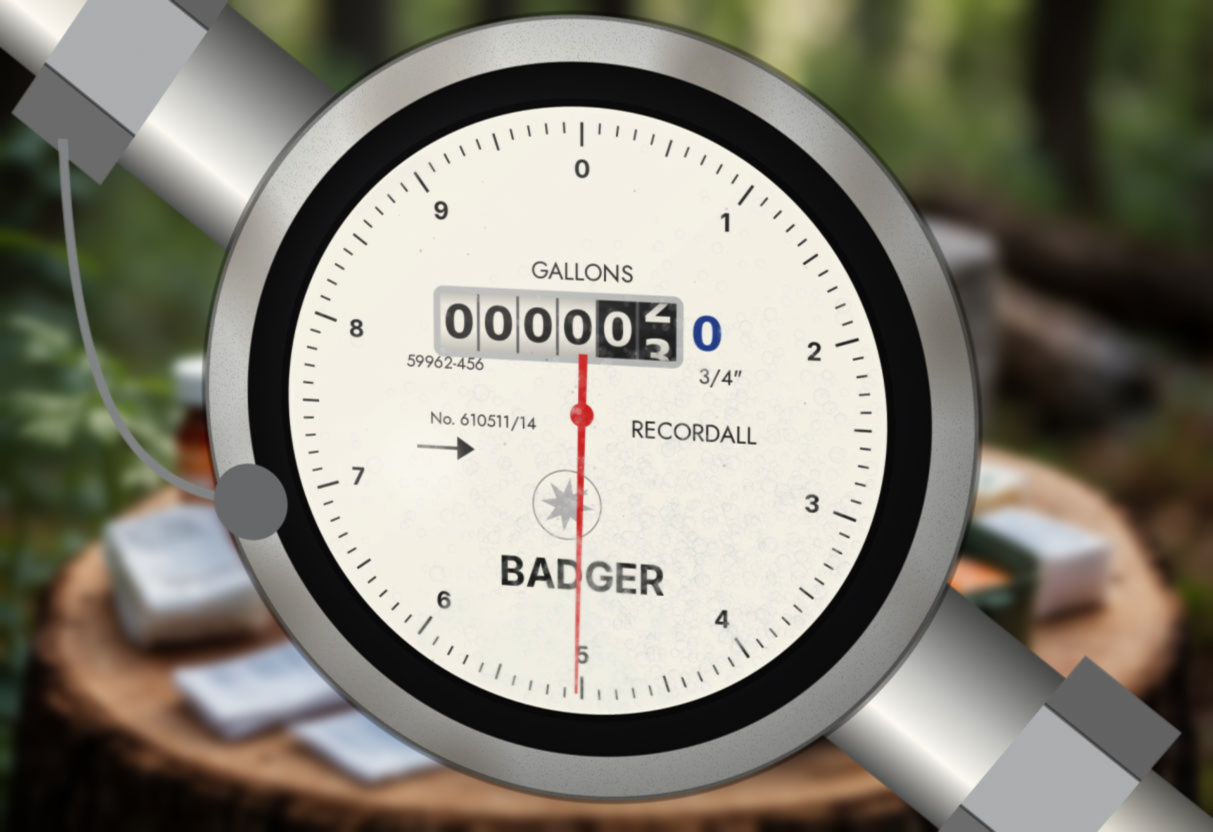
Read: 25.0 gal
